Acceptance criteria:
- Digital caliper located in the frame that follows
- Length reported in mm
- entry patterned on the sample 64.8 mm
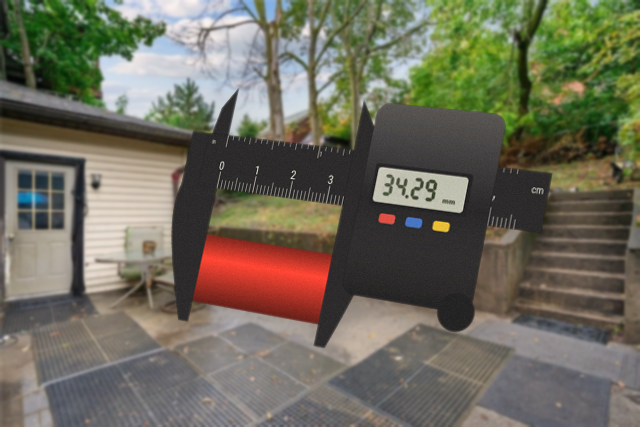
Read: 34.29 mm
